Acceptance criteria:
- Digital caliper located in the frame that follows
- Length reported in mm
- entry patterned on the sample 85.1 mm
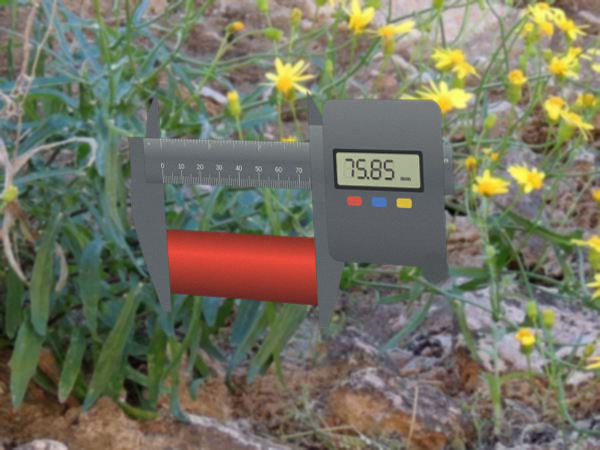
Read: 75.85 mm
